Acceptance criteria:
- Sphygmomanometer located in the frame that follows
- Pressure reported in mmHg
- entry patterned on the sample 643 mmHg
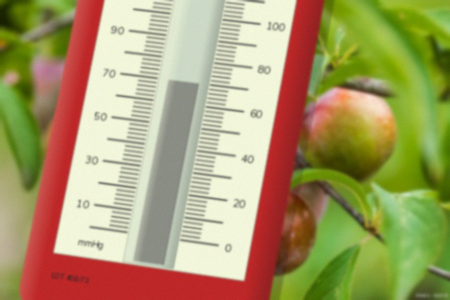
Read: 70 mmHg
